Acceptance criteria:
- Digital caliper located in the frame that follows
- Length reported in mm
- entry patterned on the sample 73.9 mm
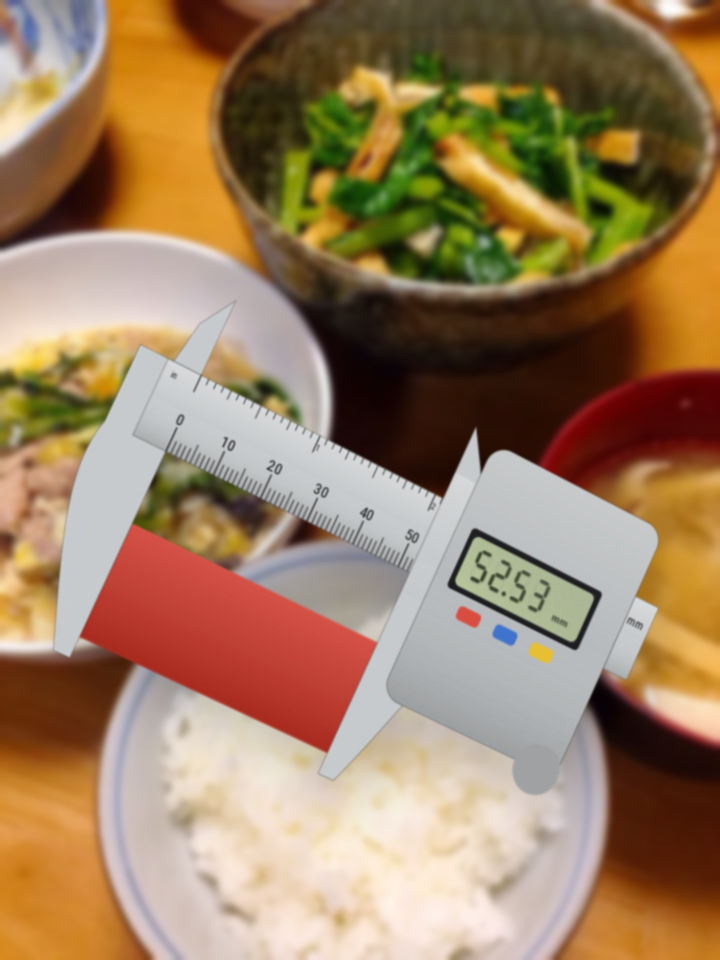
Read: 52.53 mm
